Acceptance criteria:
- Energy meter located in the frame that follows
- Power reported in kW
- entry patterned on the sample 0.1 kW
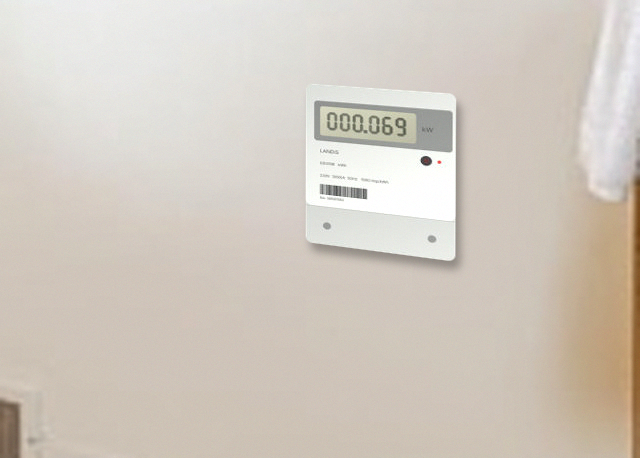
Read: 0.069 kW
